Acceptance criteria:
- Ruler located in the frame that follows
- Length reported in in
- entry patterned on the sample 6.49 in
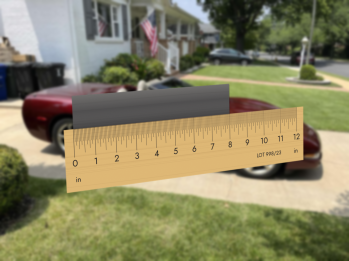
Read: 8 in
